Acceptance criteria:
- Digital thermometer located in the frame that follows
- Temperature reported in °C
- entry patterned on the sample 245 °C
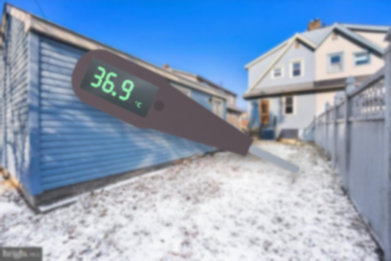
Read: 36.9 °C
